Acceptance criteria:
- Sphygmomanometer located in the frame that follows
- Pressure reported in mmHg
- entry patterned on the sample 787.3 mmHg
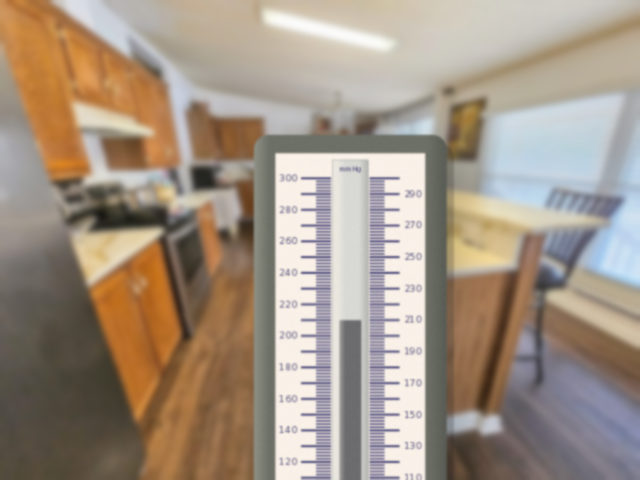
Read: 210 mmHg
